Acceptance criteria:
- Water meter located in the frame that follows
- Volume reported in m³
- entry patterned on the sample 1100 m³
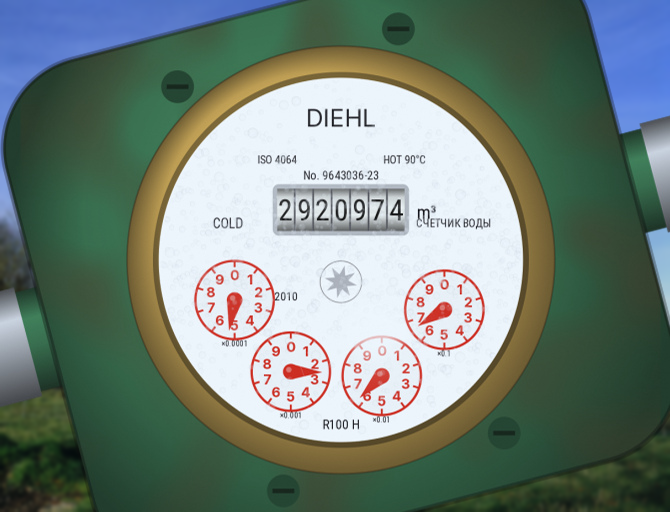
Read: 2920974.6625 m³
